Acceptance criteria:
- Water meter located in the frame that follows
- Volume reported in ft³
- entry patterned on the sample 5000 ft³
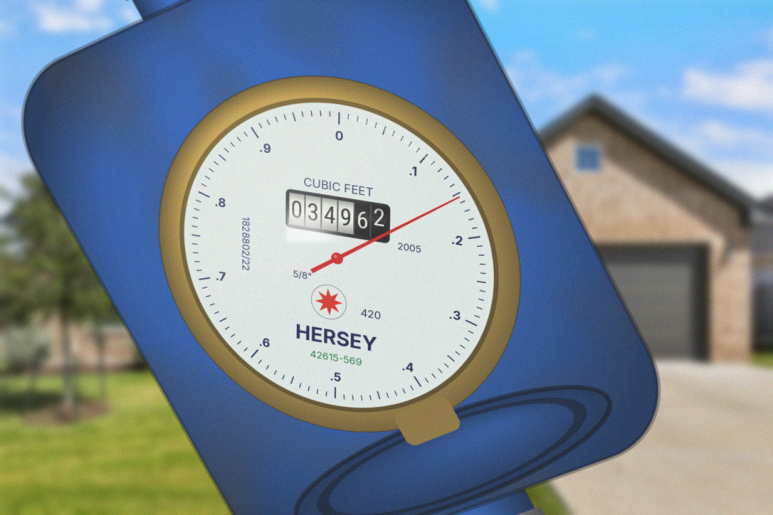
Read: 34962.15 ft³
